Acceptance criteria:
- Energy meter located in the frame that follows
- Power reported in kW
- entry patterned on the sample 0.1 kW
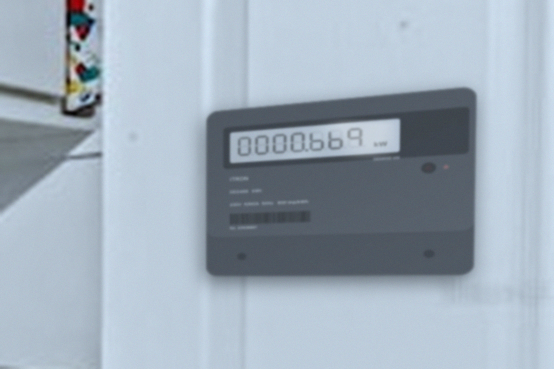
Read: 0.669 kW
